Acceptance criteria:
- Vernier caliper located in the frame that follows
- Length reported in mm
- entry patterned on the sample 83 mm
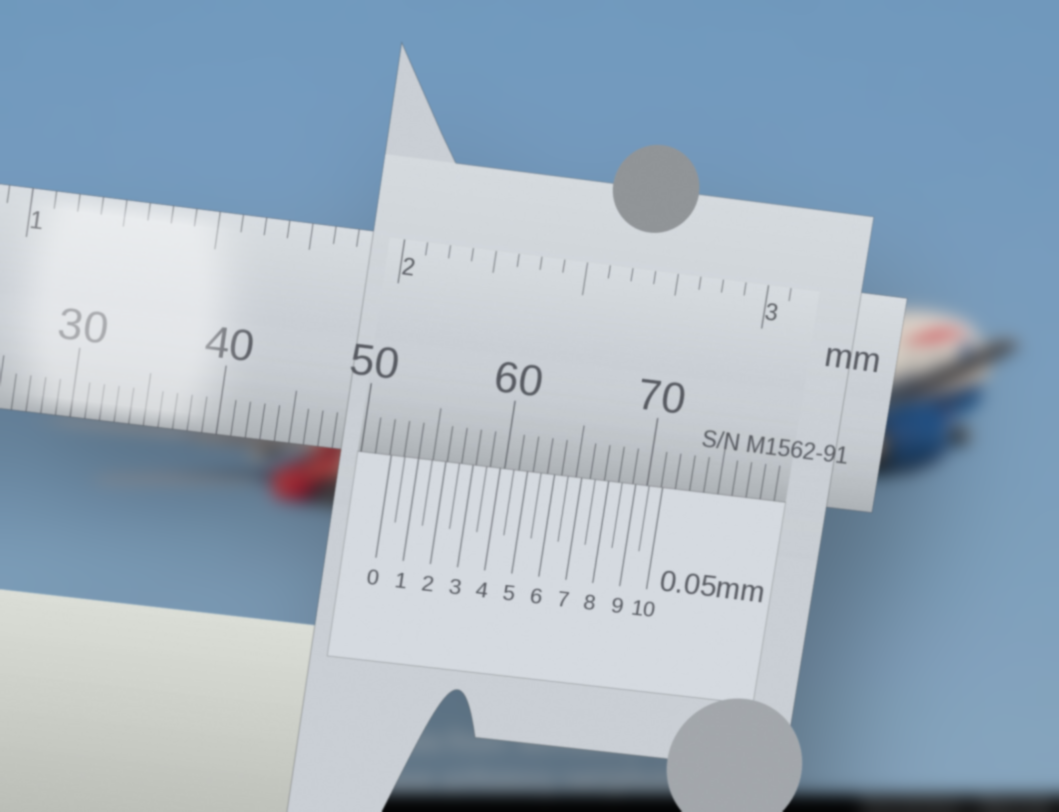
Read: 52.1 mm
